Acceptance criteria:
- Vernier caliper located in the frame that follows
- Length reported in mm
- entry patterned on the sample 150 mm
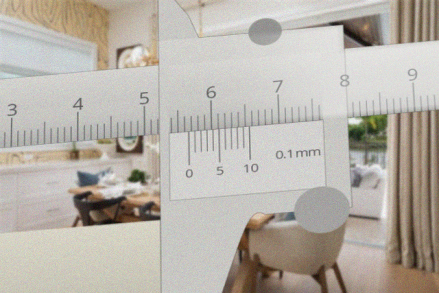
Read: 56.6 mm
